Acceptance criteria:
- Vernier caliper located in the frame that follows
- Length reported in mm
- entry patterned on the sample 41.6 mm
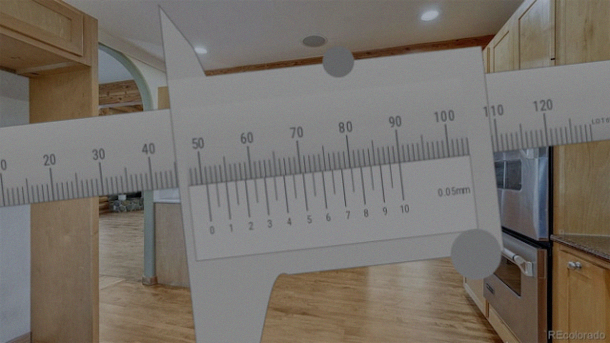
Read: 51.0 mm
